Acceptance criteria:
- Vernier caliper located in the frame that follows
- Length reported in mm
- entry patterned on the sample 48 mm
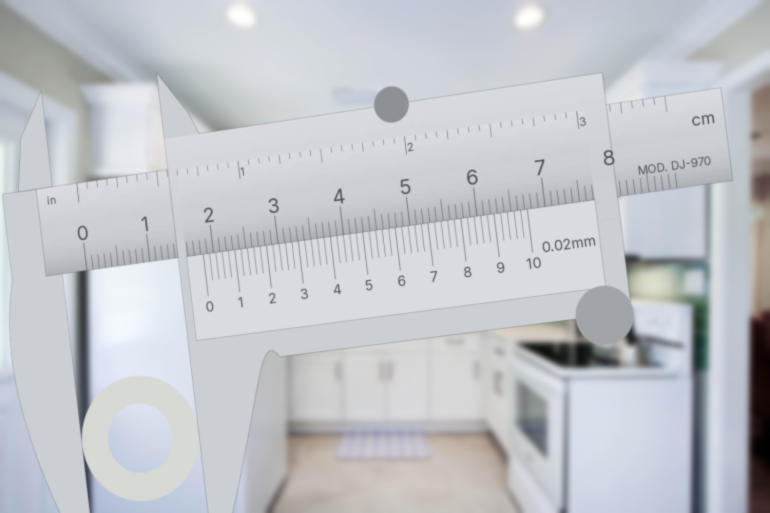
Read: 18.4 mm
